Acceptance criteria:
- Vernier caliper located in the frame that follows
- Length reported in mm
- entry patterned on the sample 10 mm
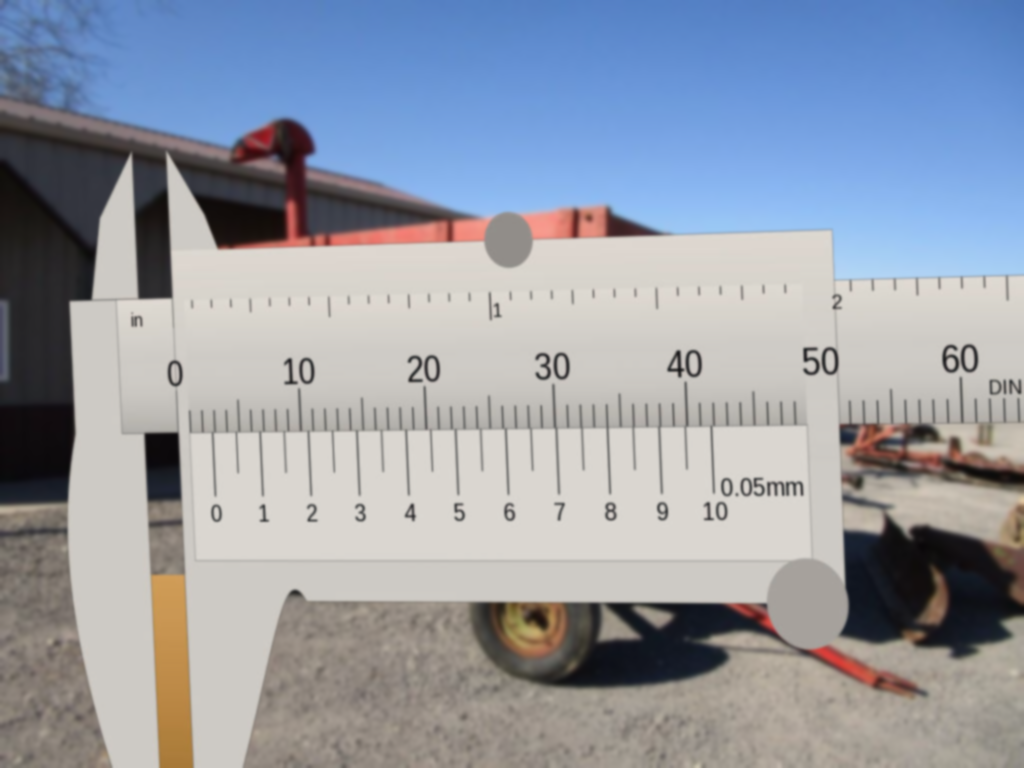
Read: 2.8 mm
